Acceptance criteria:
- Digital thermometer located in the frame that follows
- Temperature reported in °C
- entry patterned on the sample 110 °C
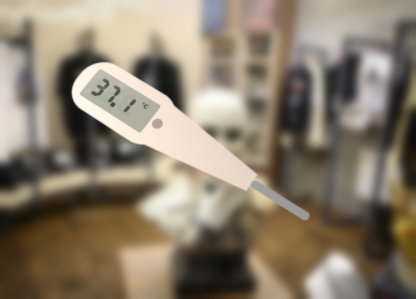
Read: 37.1 °C
